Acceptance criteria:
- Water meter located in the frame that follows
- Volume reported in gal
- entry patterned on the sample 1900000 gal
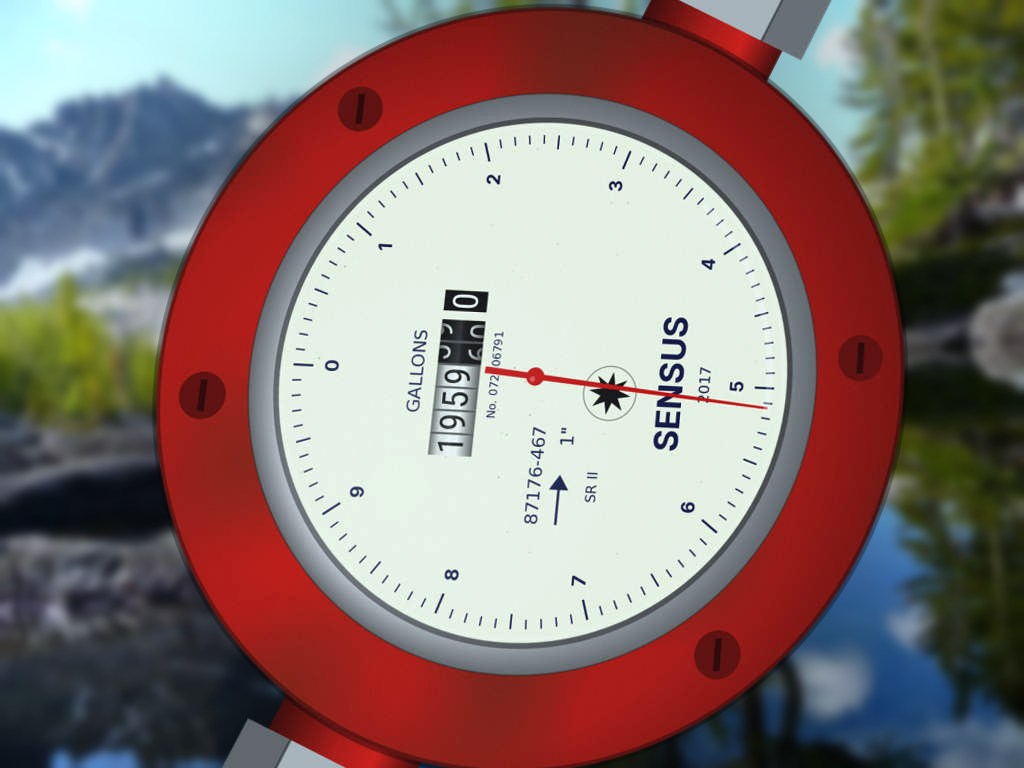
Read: 1959595.1 gal
